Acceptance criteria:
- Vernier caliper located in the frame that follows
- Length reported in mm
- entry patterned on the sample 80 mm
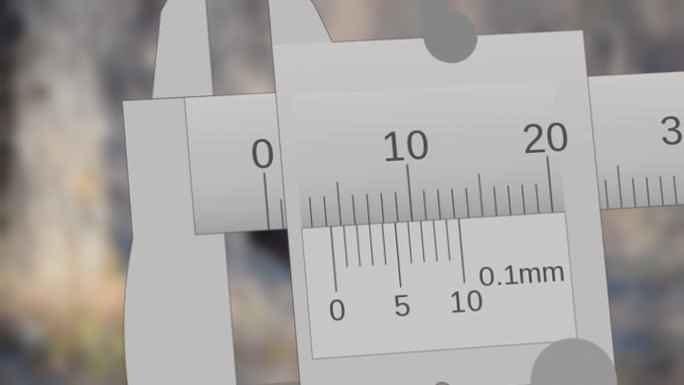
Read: 4.3 mm
